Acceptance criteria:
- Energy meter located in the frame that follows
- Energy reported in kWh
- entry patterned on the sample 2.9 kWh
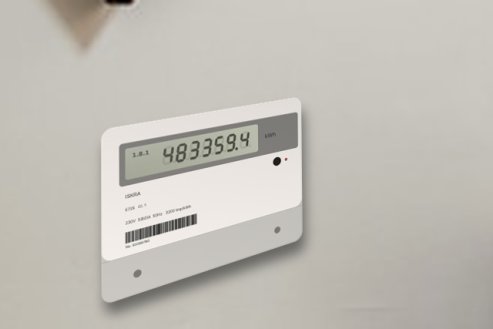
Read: 483359.4 kWh
